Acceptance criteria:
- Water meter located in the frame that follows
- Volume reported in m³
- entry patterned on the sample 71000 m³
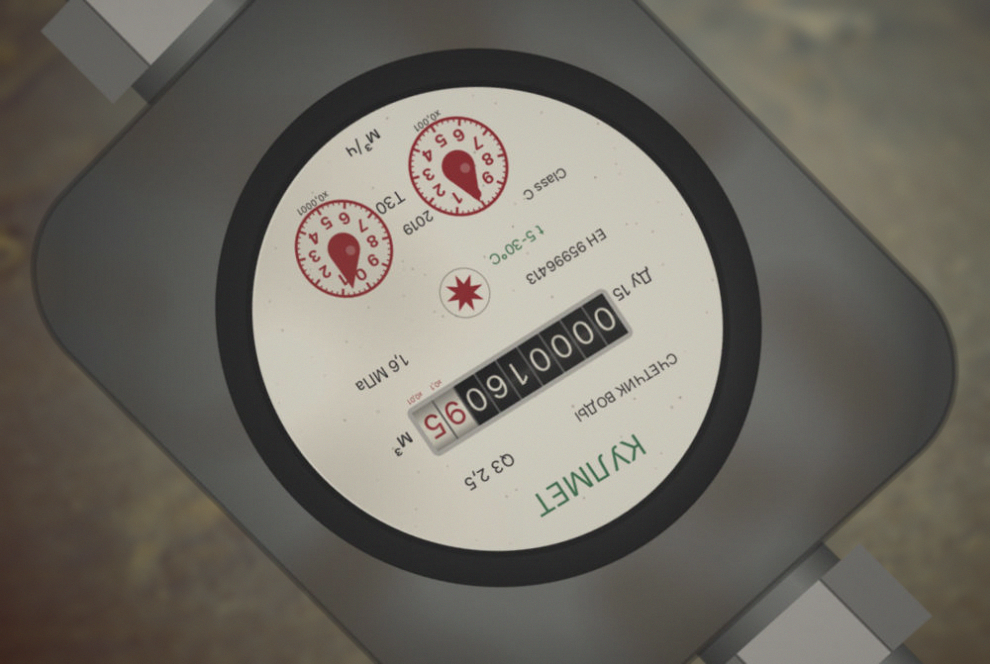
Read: 160.9500 m³
